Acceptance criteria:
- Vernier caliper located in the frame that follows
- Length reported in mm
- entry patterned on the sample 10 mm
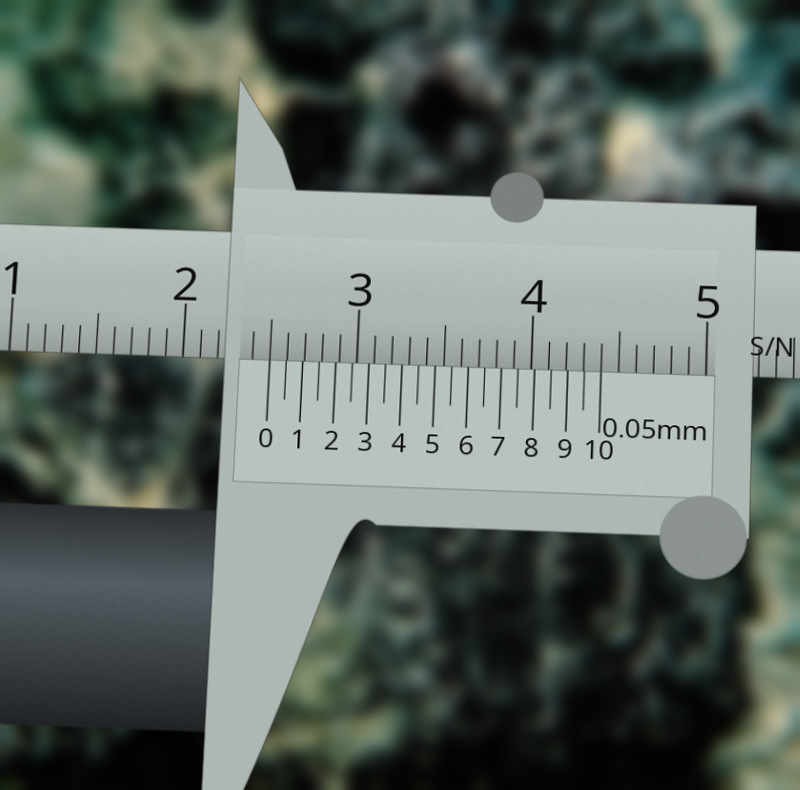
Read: 25.0 mm
